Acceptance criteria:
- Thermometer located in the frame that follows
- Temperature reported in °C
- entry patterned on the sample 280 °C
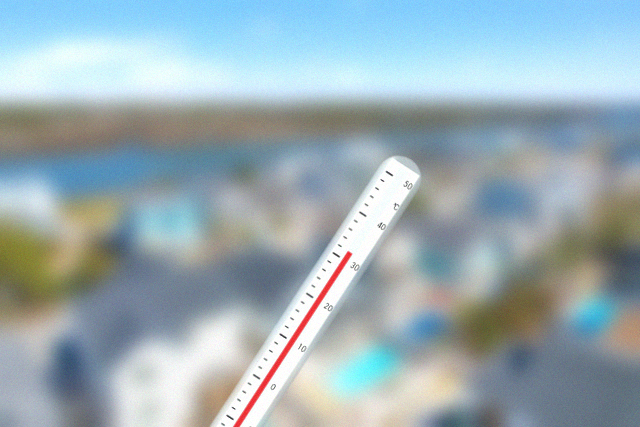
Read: 32 °C
